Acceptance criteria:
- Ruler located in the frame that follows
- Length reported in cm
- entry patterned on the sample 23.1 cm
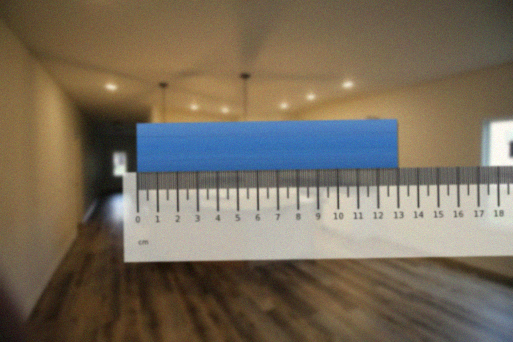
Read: 13 cm
